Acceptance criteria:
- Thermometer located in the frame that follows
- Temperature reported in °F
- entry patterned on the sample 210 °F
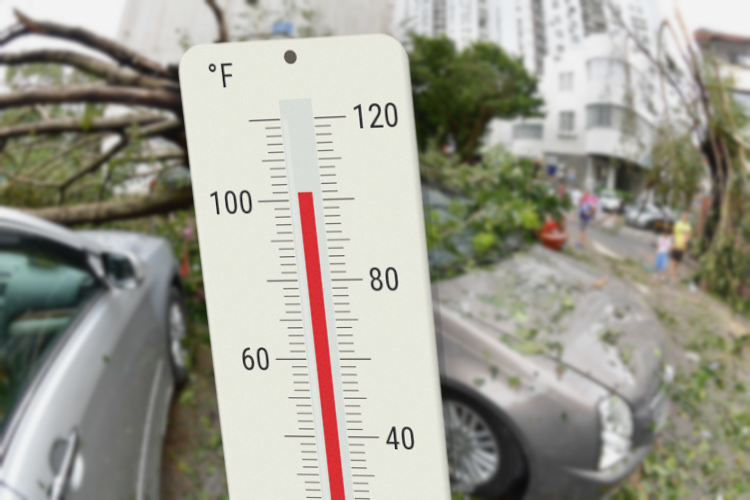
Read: 102 °F
